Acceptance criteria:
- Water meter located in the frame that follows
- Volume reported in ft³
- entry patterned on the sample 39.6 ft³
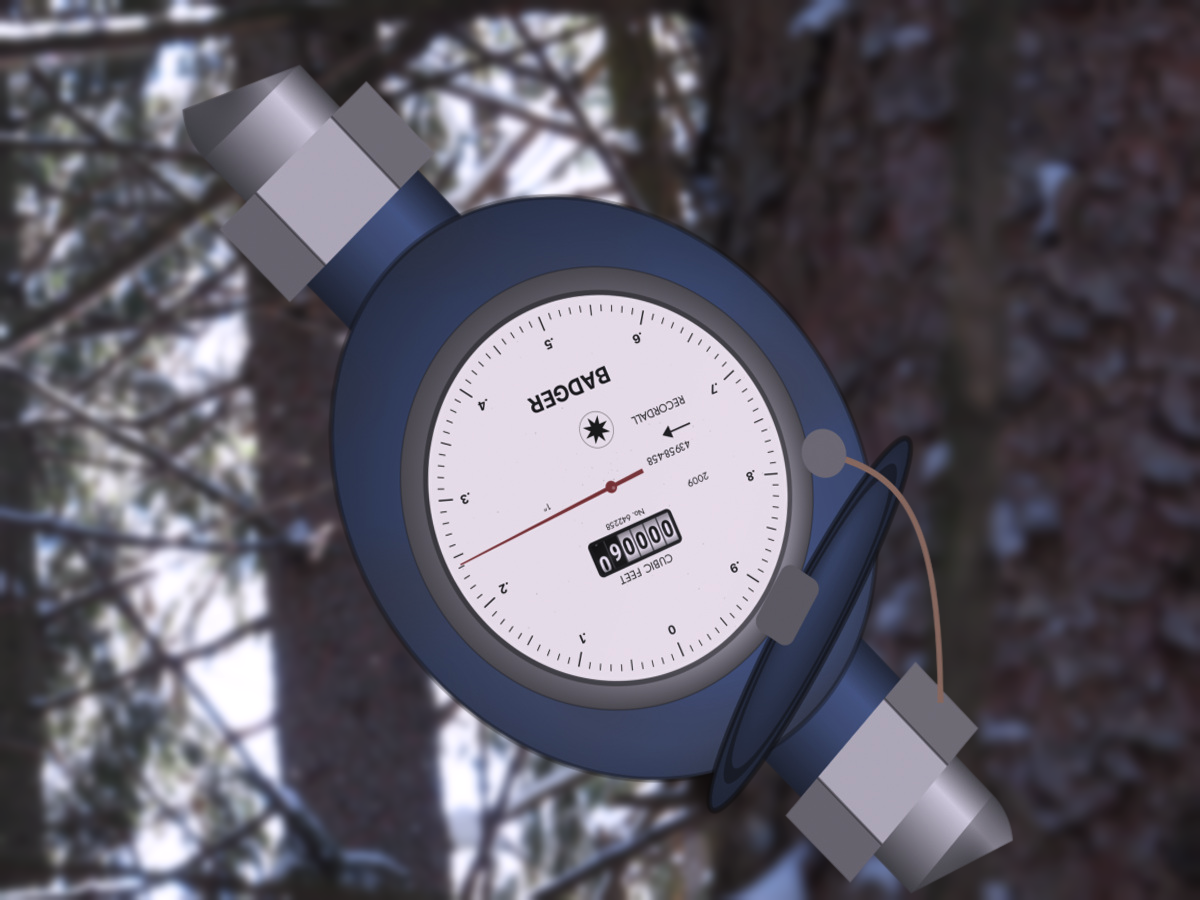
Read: 60.24 ft³
